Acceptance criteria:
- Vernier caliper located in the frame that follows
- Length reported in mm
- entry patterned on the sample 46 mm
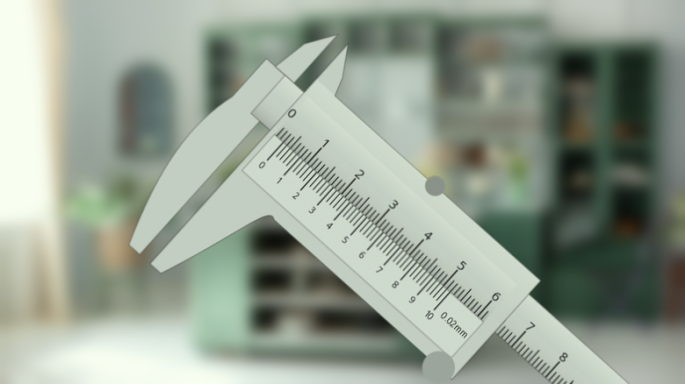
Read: 3.0 mm
